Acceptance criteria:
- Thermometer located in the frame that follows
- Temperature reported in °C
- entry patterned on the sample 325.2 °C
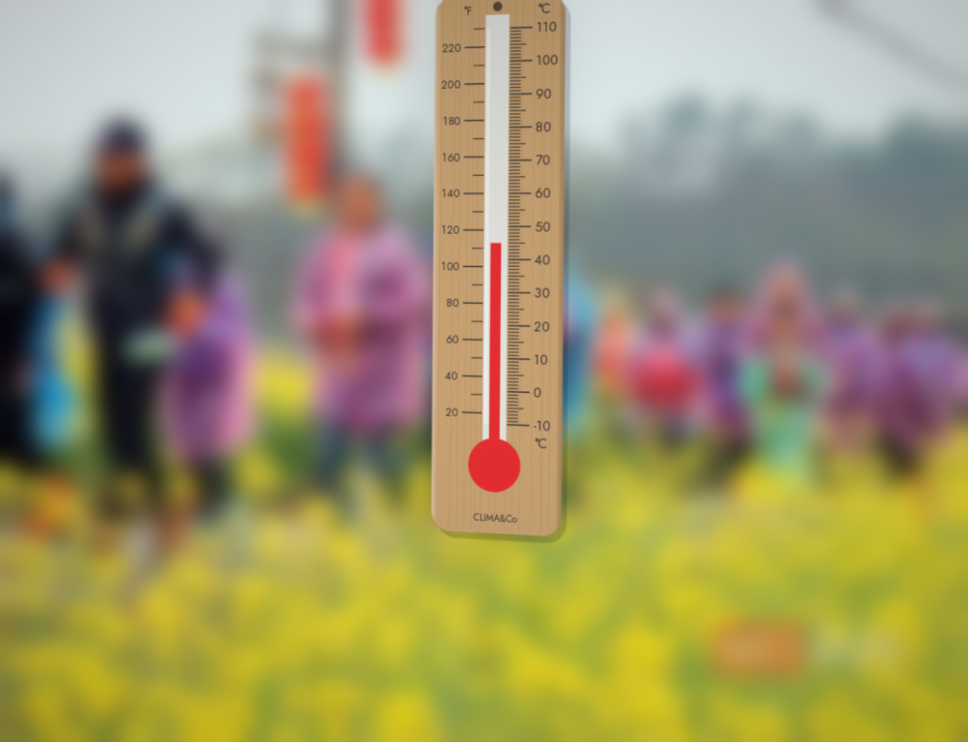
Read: 45 °C
